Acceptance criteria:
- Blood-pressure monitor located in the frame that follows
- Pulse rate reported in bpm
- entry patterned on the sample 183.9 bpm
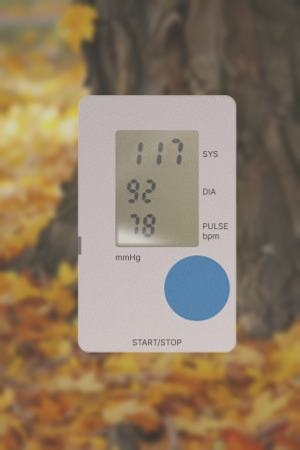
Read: 78 bpm
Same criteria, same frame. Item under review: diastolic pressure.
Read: 92 mmHg
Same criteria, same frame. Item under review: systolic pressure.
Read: 117 mmHg
